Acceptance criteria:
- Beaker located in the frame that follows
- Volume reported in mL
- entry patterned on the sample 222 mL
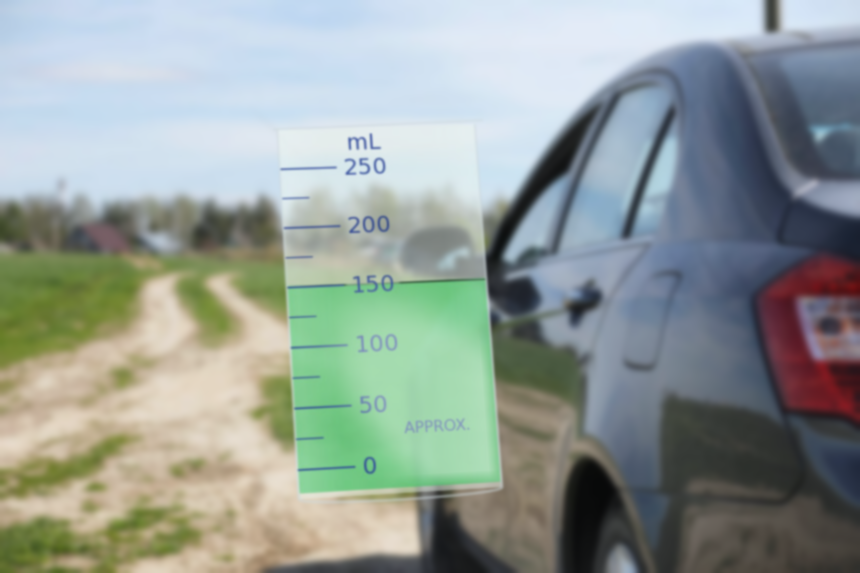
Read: 150 mL
